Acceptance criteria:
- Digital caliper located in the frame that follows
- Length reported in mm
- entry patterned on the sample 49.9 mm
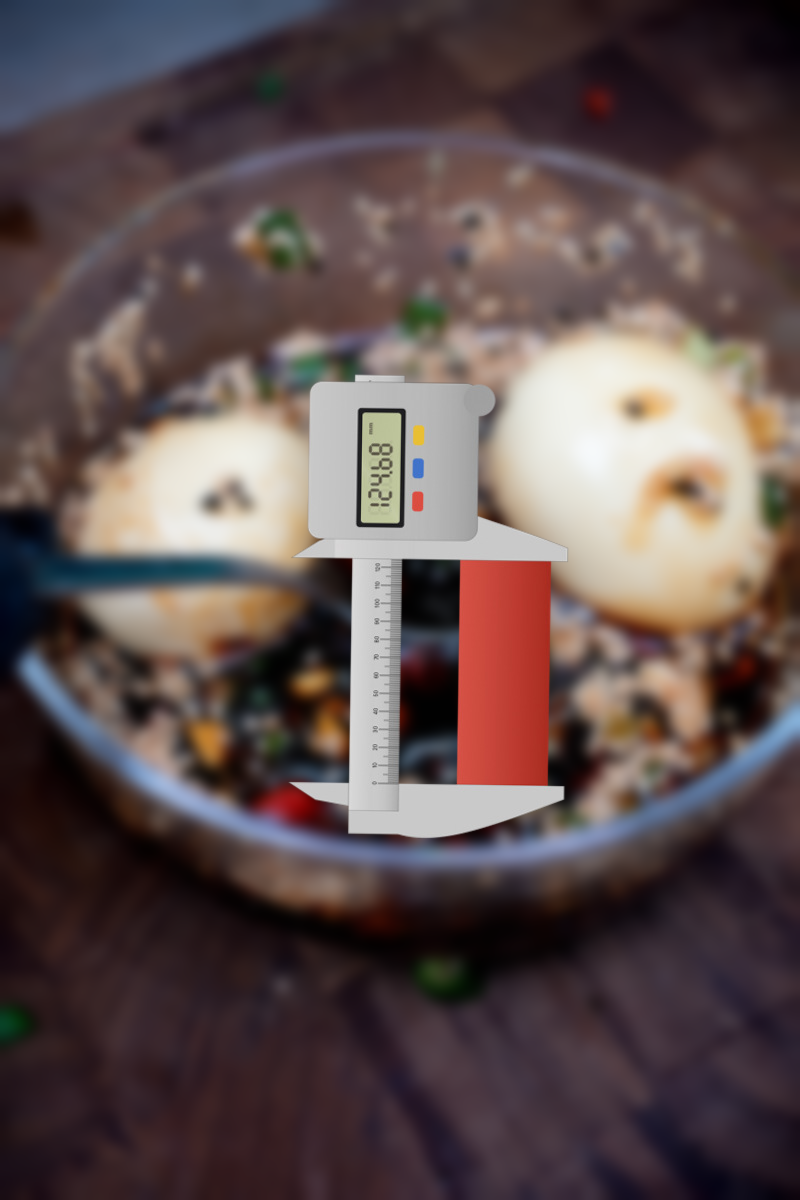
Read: 124.68 mm
